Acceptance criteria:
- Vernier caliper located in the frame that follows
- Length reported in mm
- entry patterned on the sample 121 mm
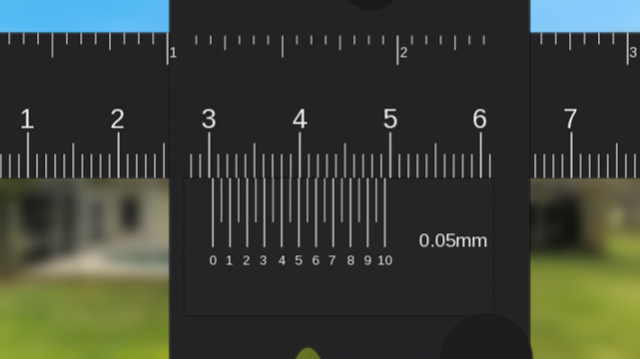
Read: 30.4 mm
